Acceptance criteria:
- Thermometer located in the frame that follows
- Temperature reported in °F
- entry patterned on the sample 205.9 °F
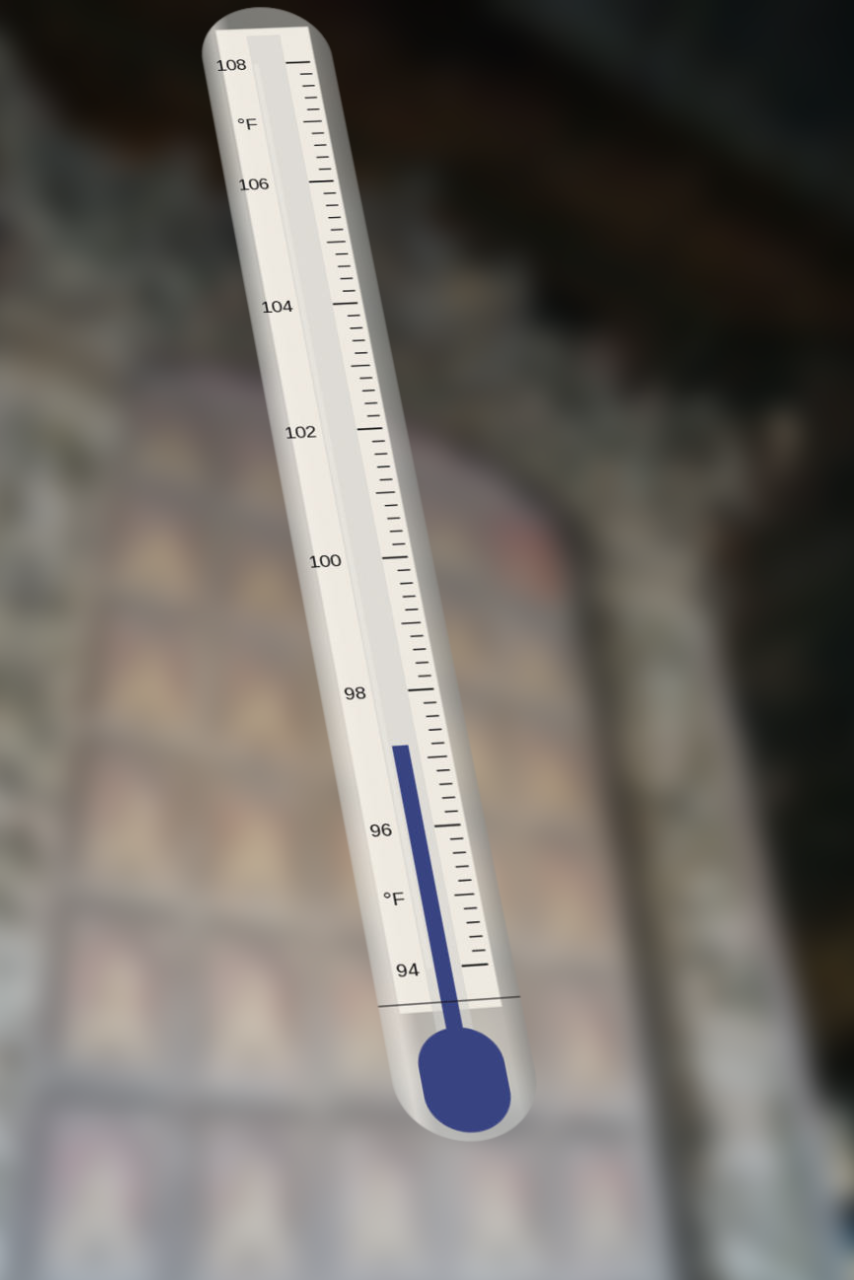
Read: 97.2 °F
